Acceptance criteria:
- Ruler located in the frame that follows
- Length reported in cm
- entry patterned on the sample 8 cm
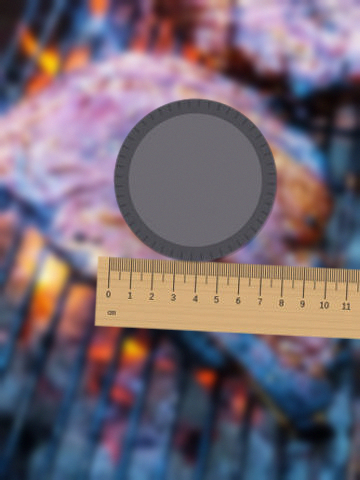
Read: 7.5 cm
